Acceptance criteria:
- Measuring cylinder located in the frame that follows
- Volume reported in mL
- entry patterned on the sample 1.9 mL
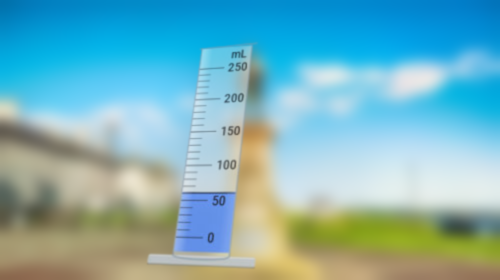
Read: 60 mL
